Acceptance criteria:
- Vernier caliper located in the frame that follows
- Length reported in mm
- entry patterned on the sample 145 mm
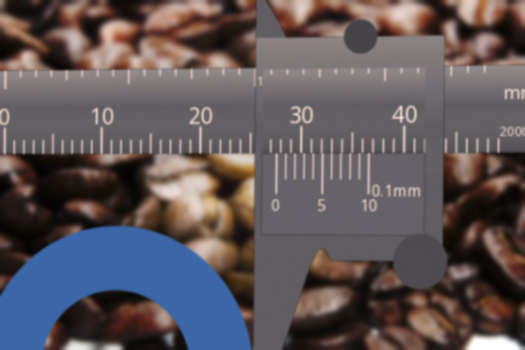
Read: 27.6 mm
